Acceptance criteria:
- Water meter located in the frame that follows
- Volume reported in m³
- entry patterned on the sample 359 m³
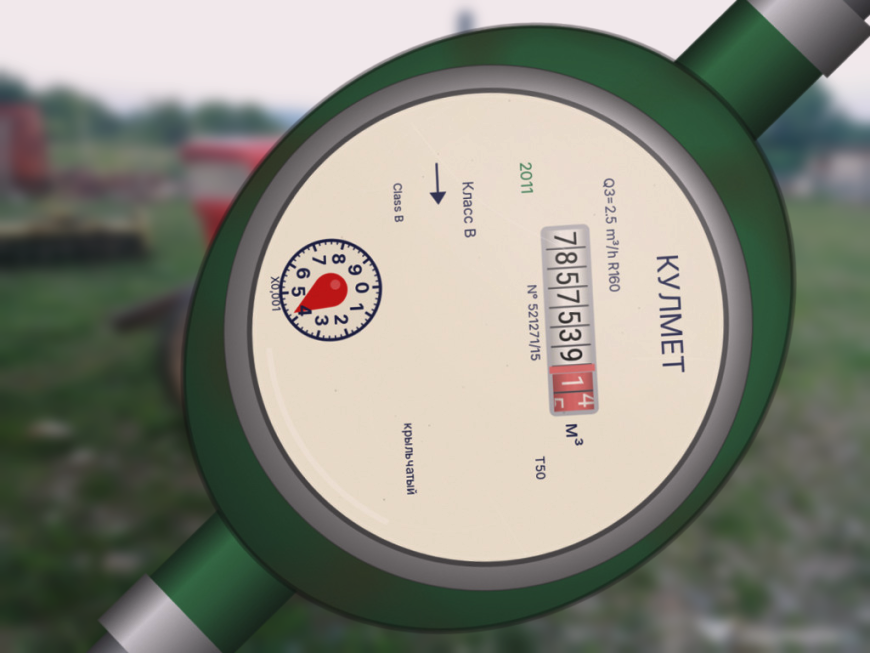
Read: 7857539.144 m³
